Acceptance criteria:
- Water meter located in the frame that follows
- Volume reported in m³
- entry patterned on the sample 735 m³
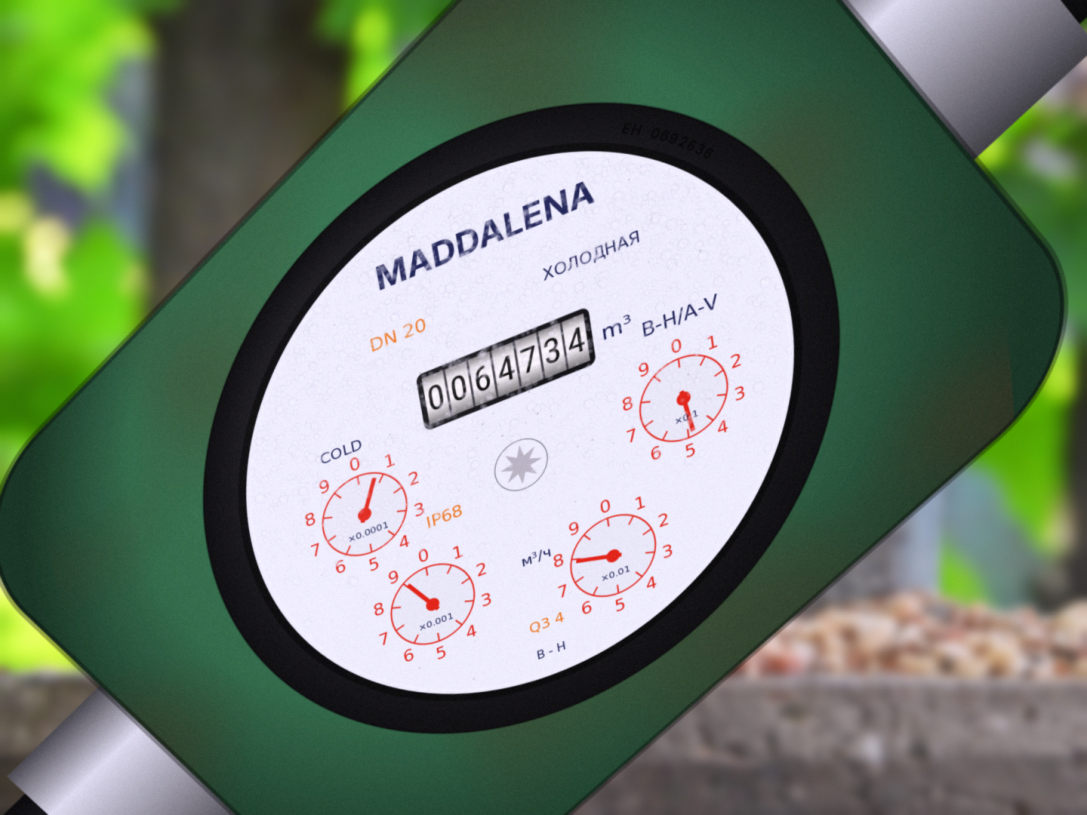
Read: 64734.4790 m³
